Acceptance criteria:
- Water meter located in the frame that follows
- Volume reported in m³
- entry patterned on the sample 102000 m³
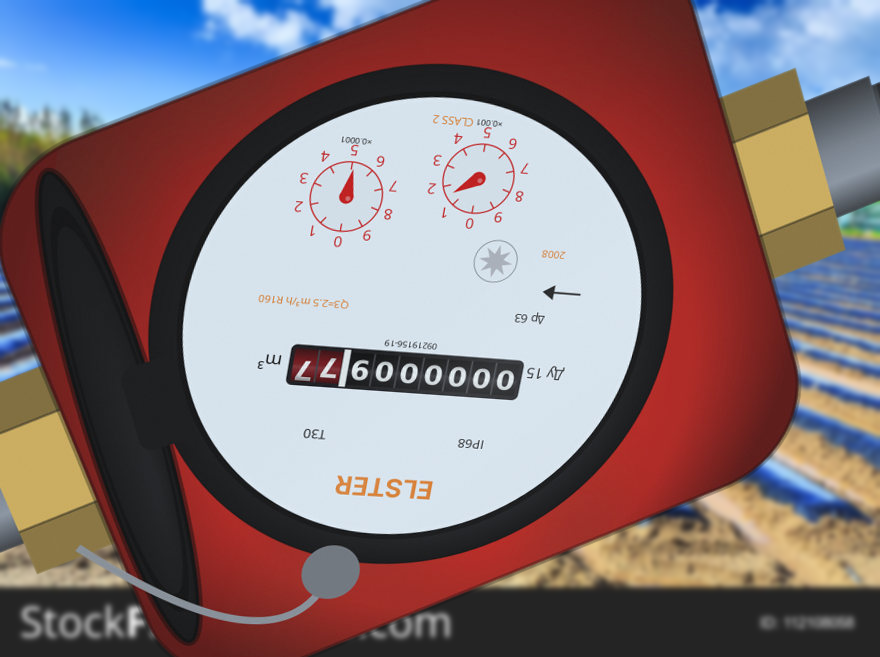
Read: 9.7715 m³
